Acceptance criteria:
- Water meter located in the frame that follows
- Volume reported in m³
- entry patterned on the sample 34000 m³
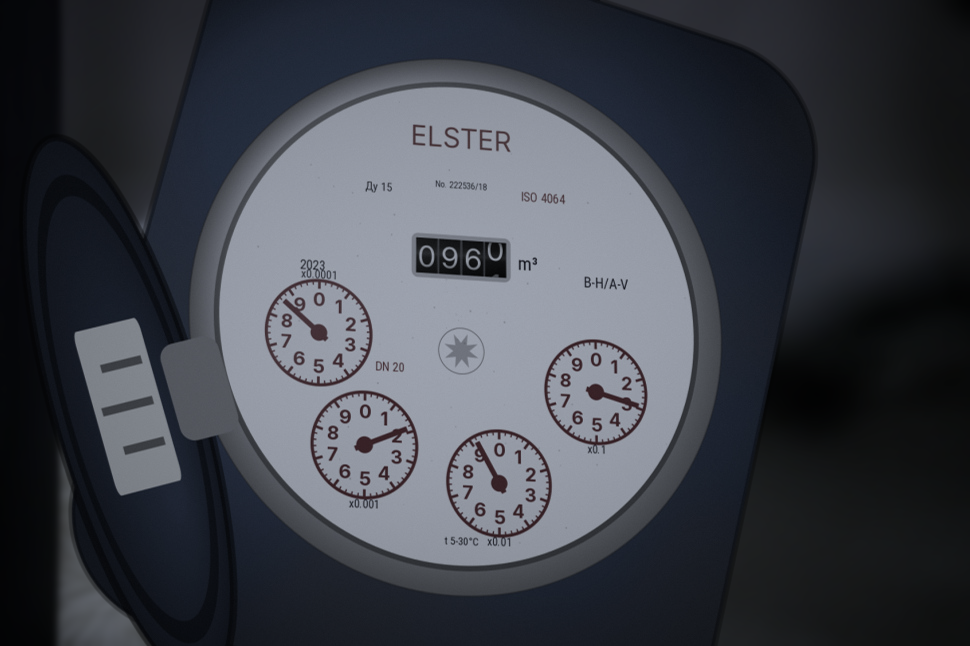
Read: 960.2918 m³
